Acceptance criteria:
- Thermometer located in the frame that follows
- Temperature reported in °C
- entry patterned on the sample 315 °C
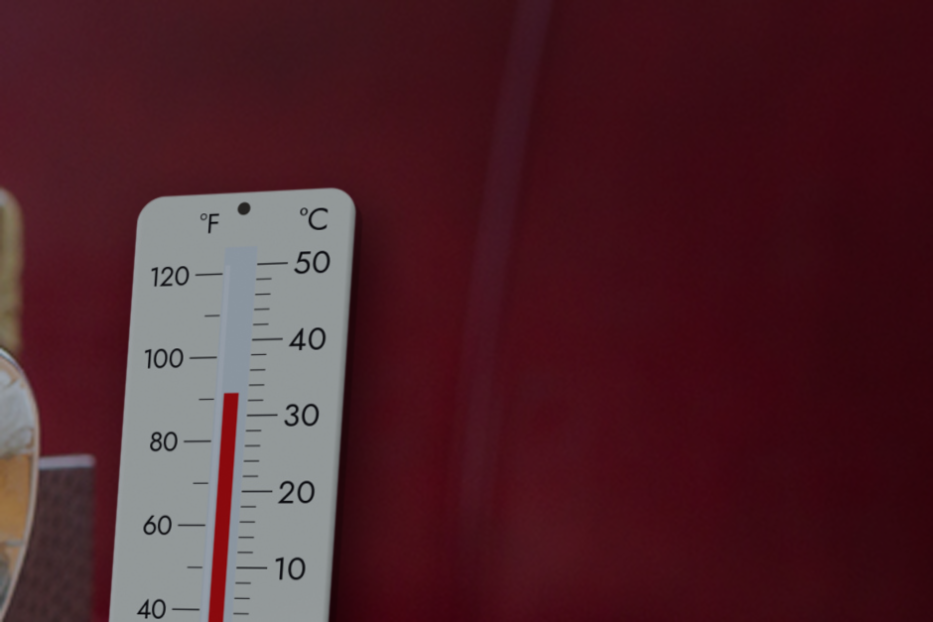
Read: 33 °C
